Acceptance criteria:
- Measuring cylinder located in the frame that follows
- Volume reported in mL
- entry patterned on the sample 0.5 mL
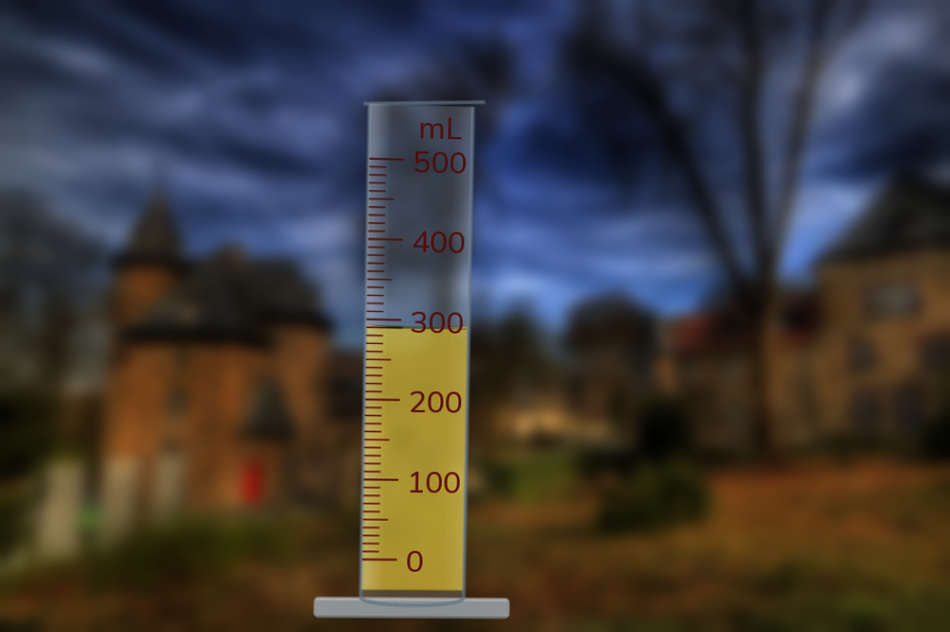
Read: 290 mL
